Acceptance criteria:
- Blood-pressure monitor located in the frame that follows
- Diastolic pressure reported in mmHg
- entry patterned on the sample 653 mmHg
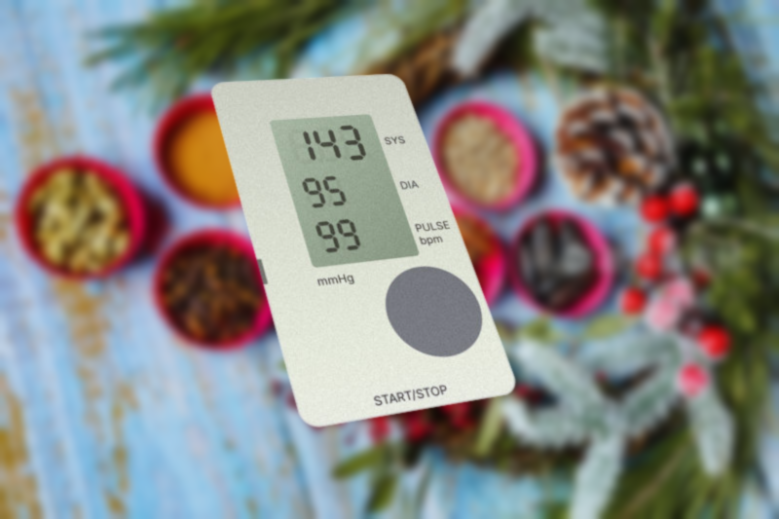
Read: 95 mmHg
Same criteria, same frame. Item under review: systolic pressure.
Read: 143 mmHg
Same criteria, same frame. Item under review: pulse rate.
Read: 99 bpm
